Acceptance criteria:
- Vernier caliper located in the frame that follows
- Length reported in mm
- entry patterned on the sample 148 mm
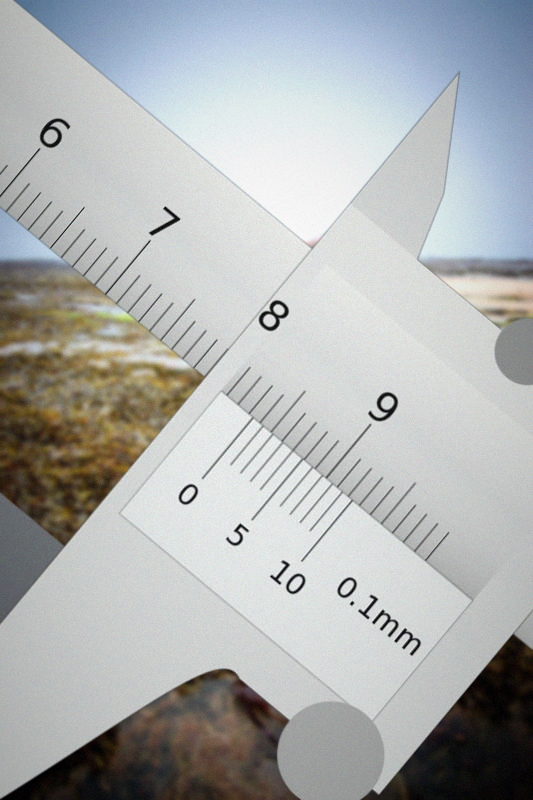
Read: 83.4 mm
